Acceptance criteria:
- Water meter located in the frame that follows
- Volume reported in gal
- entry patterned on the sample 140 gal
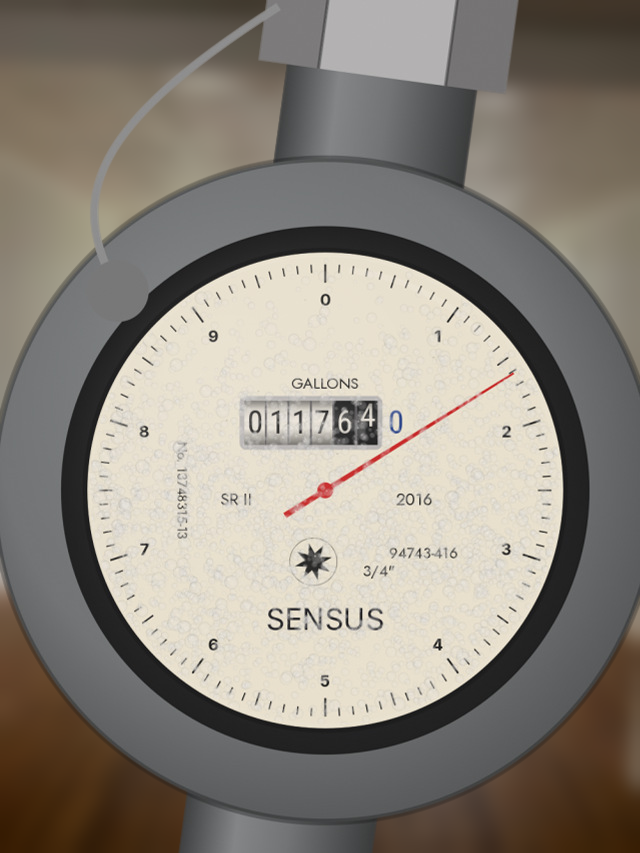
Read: 117641.6 gal
